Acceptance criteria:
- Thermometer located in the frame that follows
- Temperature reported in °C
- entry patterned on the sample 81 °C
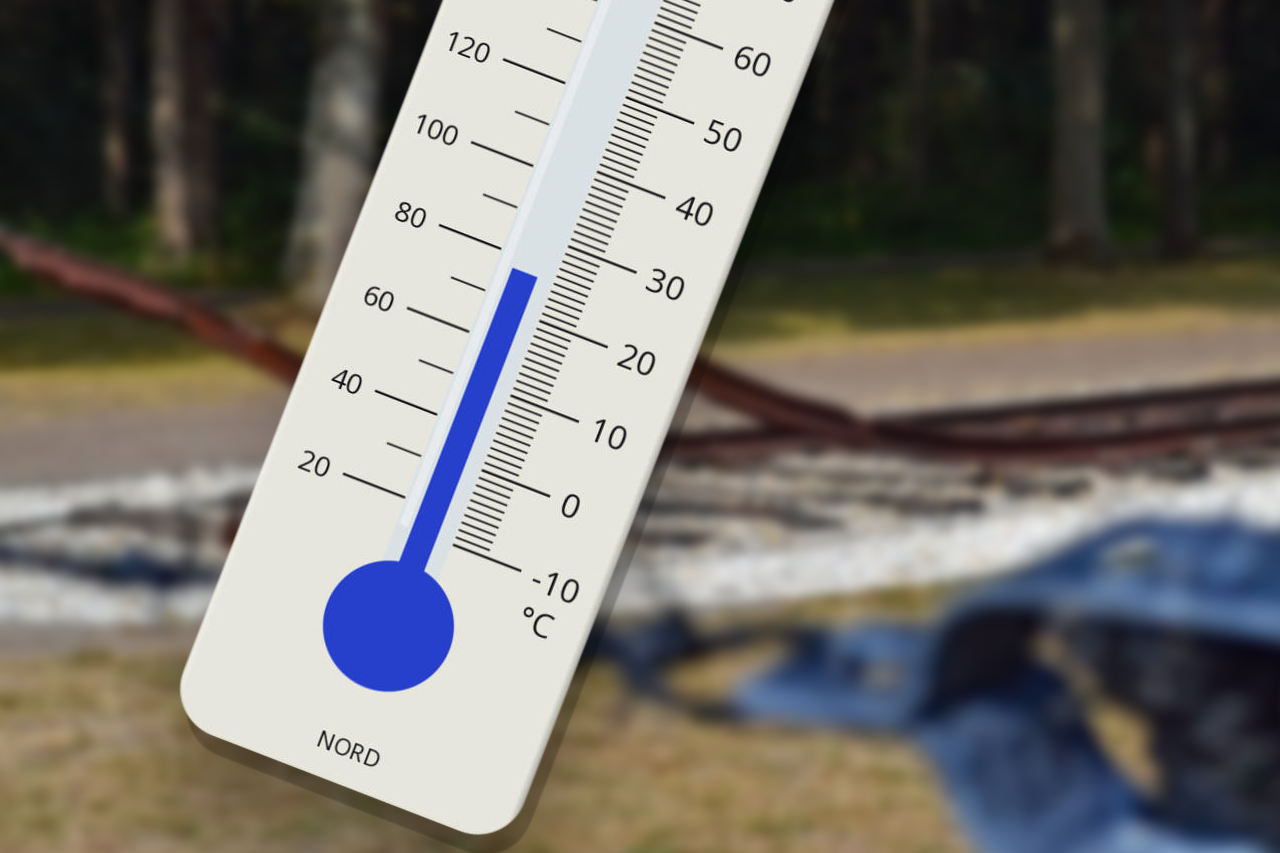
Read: 25 °C
